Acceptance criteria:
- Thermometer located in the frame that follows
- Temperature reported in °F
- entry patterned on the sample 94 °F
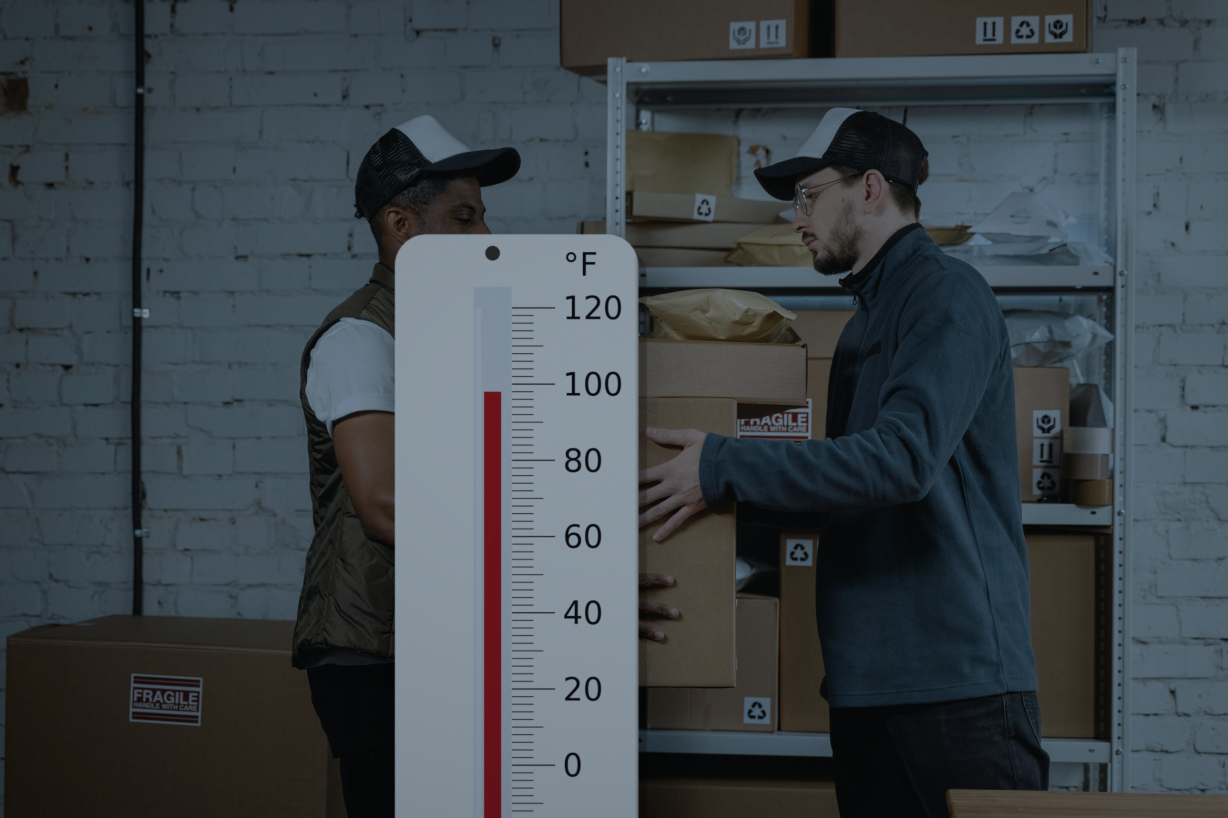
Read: 98 °F
